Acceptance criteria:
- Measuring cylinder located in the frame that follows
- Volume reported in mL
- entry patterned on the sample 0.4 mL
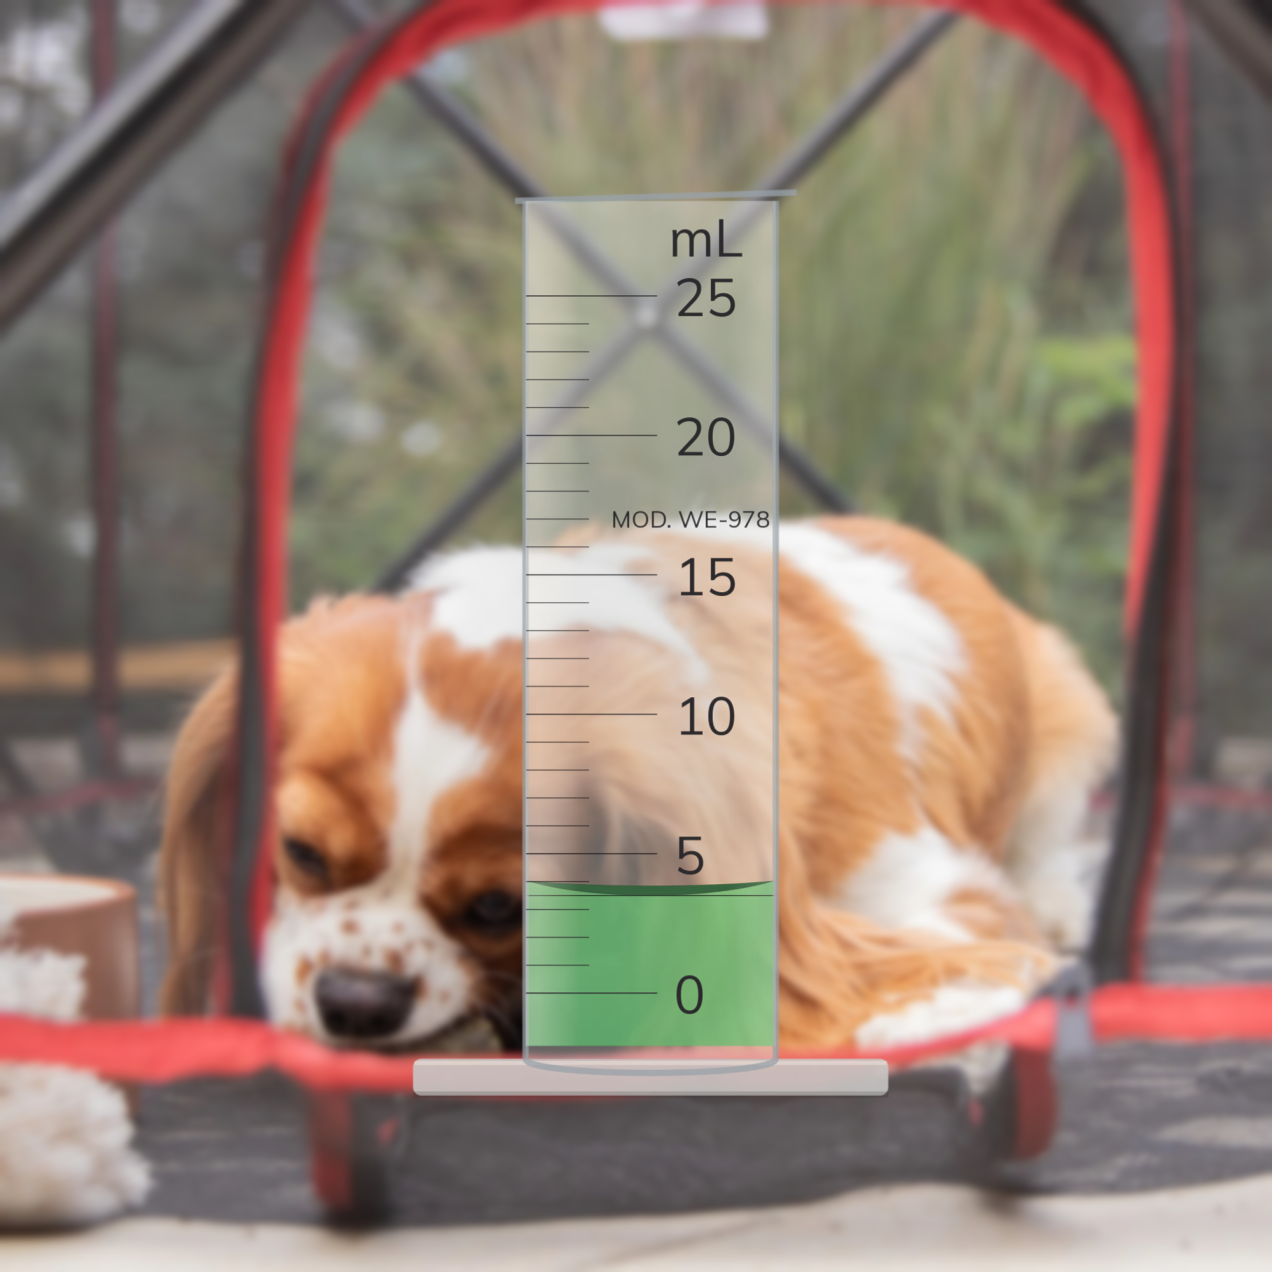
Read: 3.5 mL
